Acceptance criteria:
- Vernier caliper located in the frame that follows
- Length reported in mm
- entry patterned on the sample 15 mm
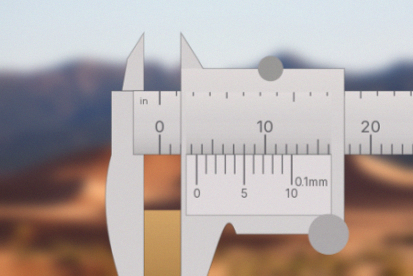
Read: 3.5 mm
